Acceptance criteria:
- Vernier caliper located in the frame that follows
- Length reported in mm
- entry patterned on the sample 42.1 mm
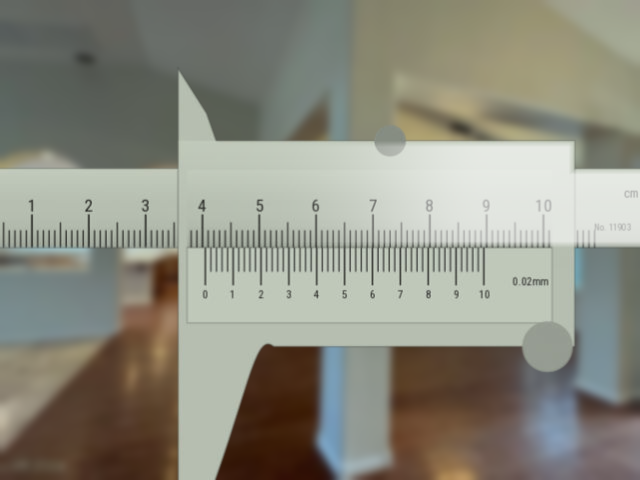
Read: 40.5 mm
